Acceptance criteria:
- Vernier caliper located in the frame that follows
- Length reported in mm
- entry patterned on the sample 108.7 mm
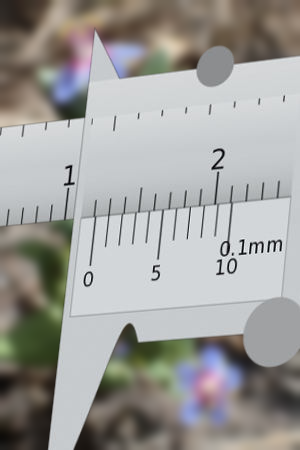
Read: 12.1 mm
